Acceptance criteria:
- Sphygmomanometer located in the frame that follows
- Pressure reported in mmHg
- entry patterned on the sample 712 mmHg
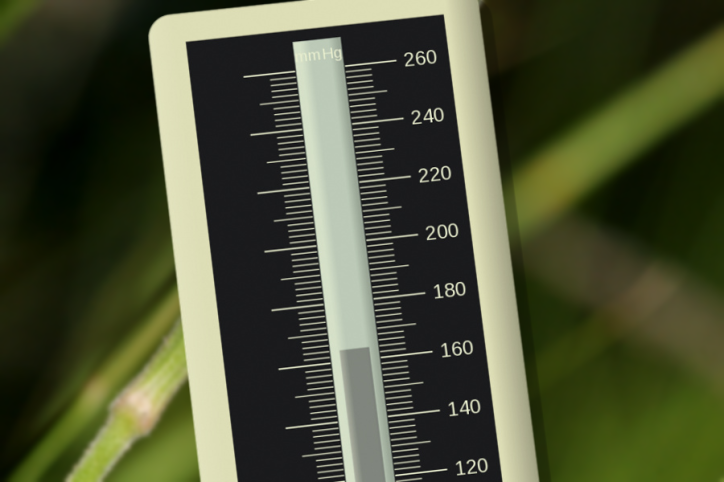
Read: 164 mmHg
